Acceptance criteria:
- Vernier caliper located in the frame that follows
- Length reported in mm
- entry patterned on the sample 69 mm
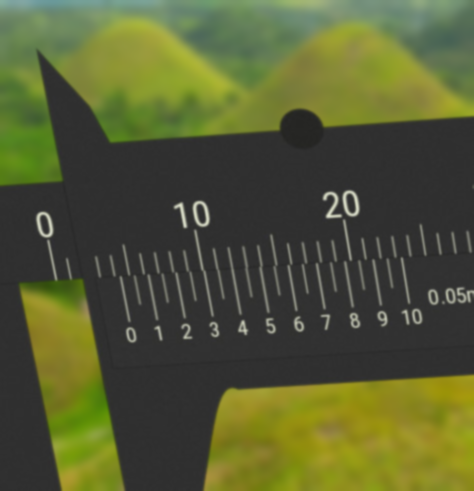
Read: 4.4 mm
